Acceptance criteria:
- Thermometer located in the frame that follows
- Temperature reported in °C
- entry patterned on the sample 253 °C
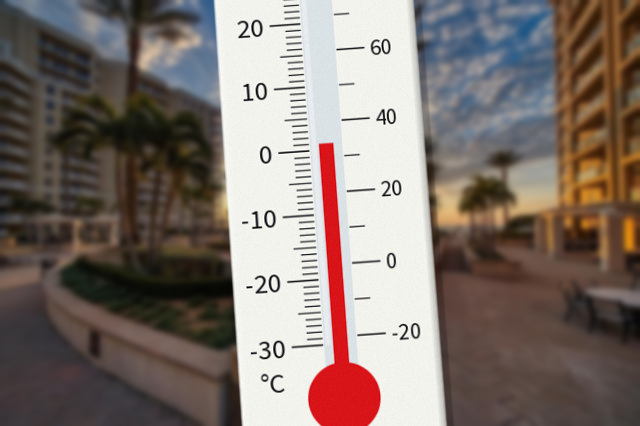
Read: 1 °C
